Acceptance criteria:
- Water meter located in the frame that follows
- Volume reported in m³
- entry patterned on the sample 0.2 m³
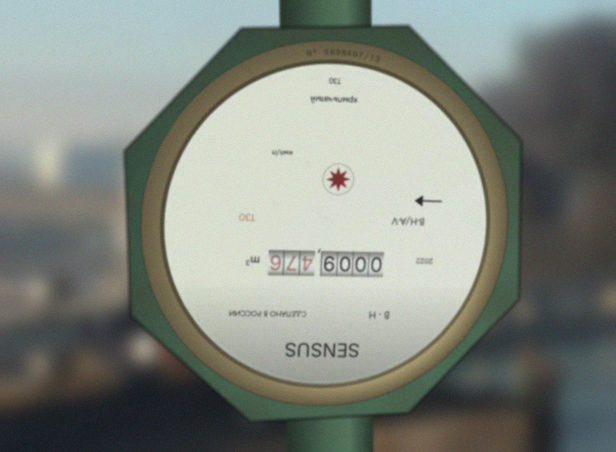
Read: 9.476 m³
